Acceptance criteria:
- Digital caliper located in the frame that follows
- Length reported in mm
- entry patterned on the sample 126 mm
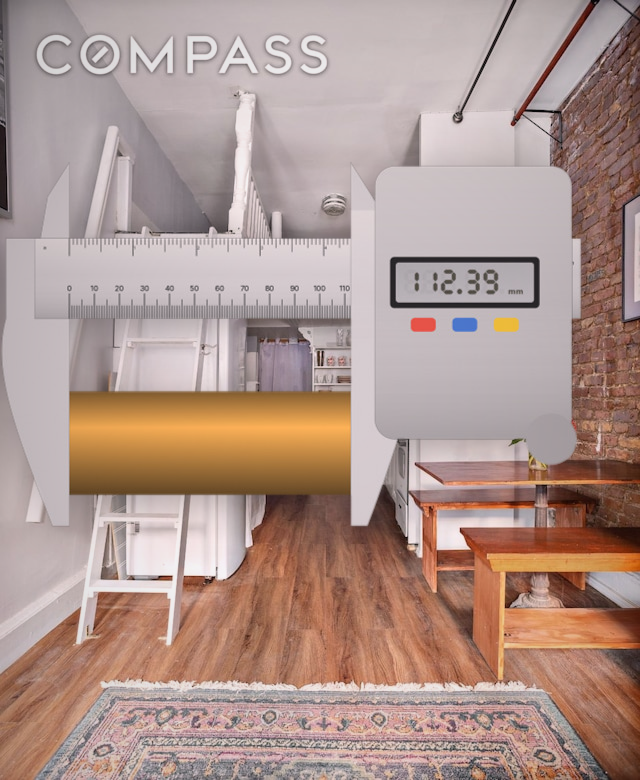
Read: 112.39 mm
